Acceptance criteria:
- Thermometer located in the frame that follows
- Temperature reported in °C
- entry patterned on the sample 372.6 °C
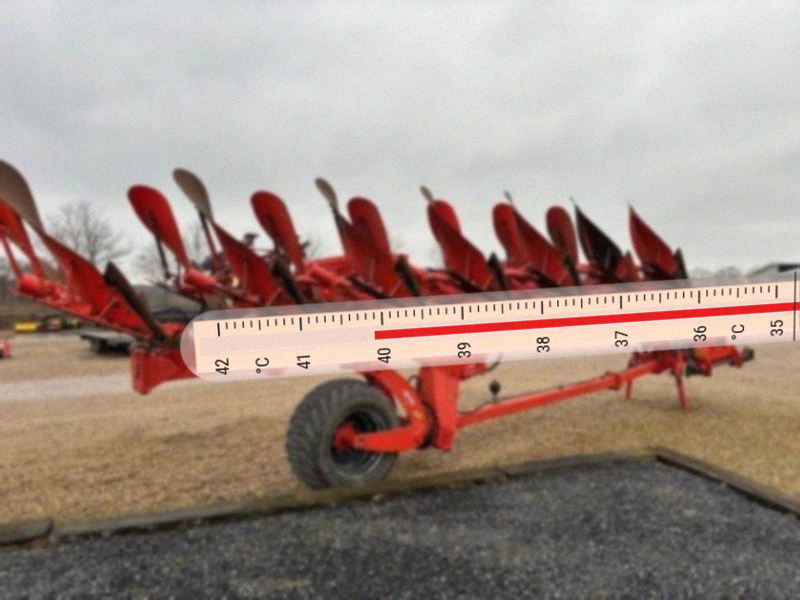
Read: 40.1 °C
